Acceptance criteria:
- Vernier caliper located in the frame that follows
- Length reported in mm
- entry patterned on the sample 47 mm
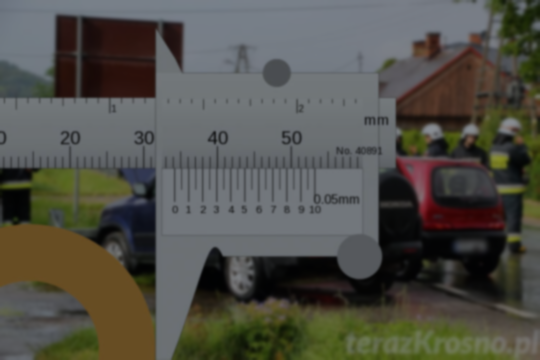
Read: 34.2 mm
